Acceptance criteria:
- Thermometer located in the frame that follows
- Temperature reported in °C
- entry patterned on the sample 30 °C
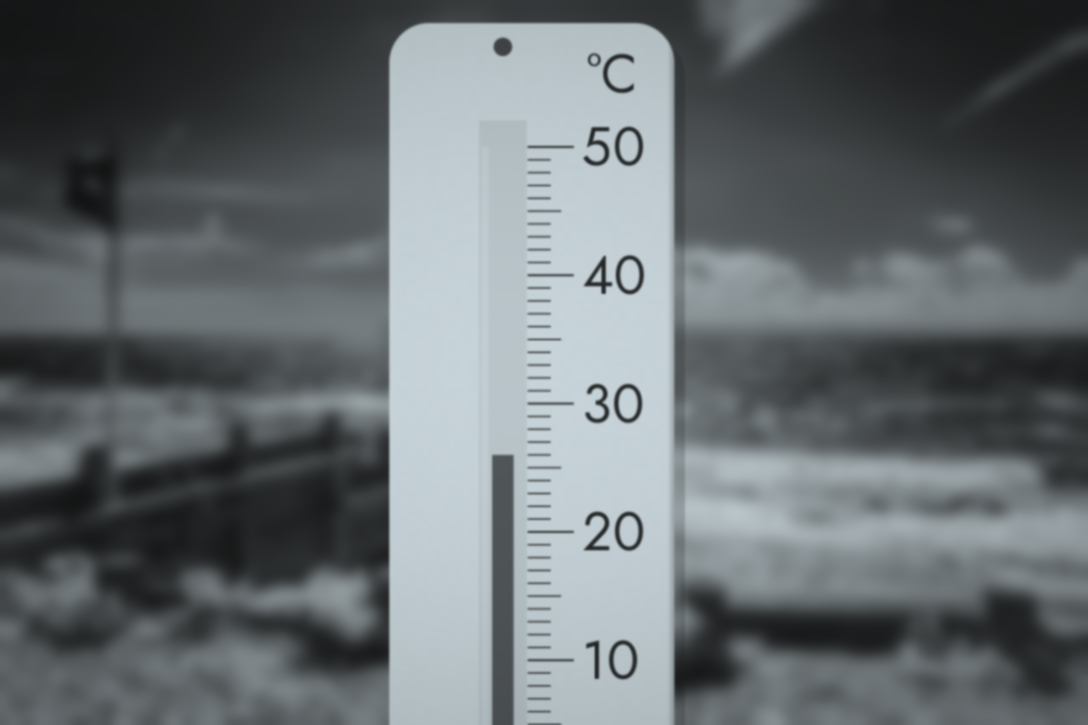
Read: 26 °C
